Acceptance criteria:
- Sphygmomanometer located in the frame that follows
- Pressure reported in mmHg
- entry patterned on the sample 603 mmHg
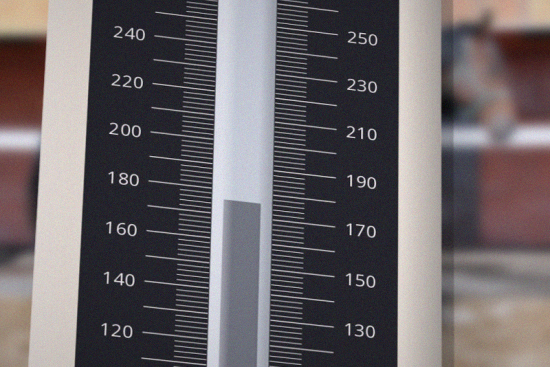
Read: 176 mmHg
